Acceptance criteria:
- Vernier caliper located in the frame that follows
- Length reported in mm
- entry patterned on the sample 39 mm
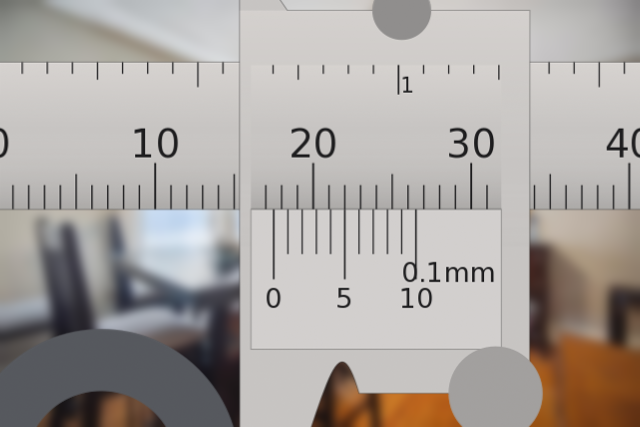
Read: 17.5 mm
